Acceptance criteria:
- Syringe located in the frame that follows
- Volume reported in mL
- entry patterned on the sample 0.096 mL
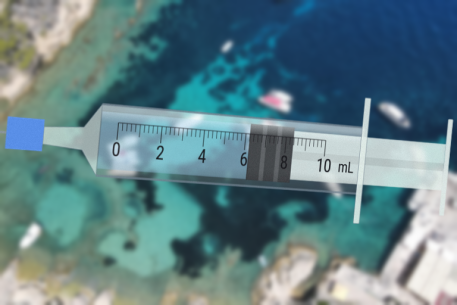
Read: 6.2 mL
